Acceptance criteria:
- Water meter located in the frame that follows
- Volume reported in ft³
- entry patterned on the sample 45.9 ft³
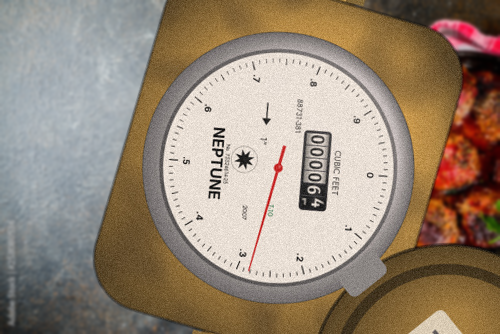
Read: 64.28 ft³
